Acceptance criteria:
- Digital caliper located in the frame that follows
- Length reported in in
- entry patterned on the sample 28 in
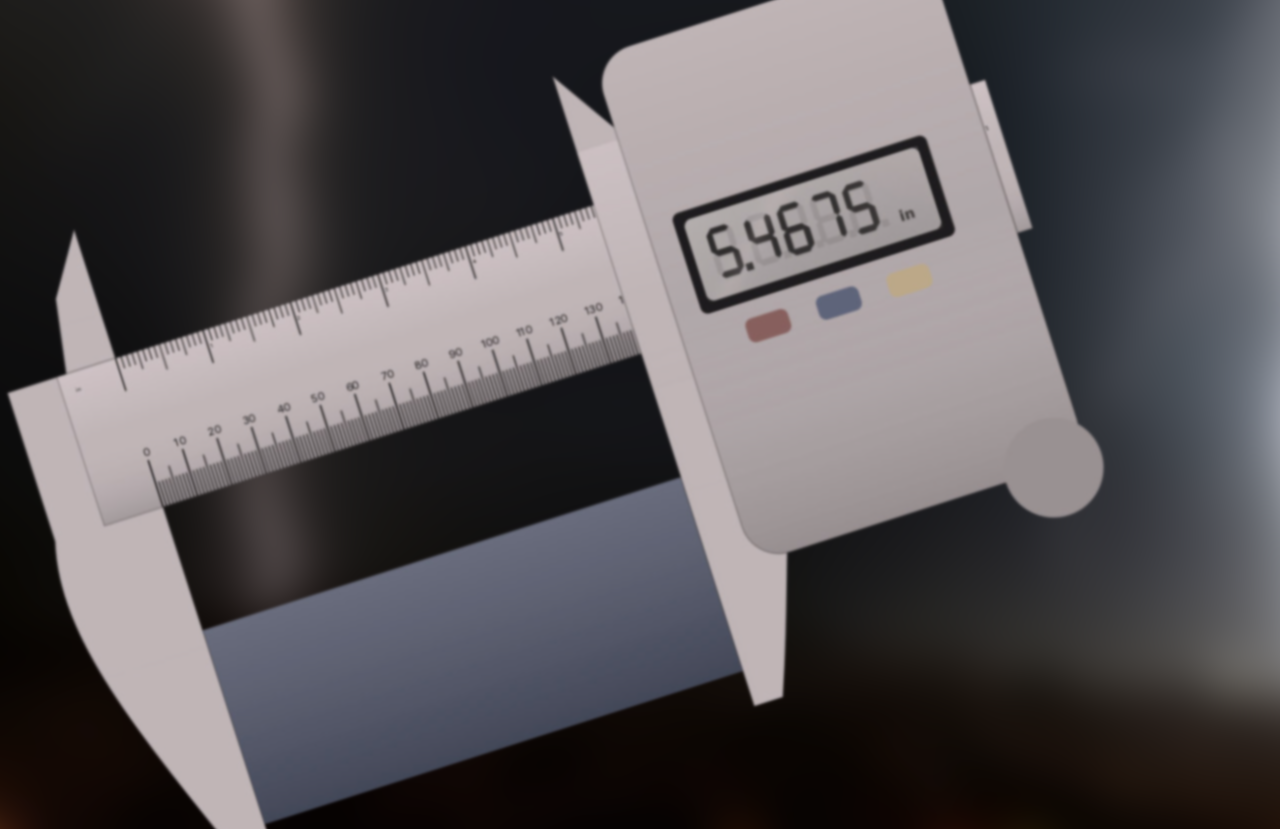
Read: 5.4675 in
